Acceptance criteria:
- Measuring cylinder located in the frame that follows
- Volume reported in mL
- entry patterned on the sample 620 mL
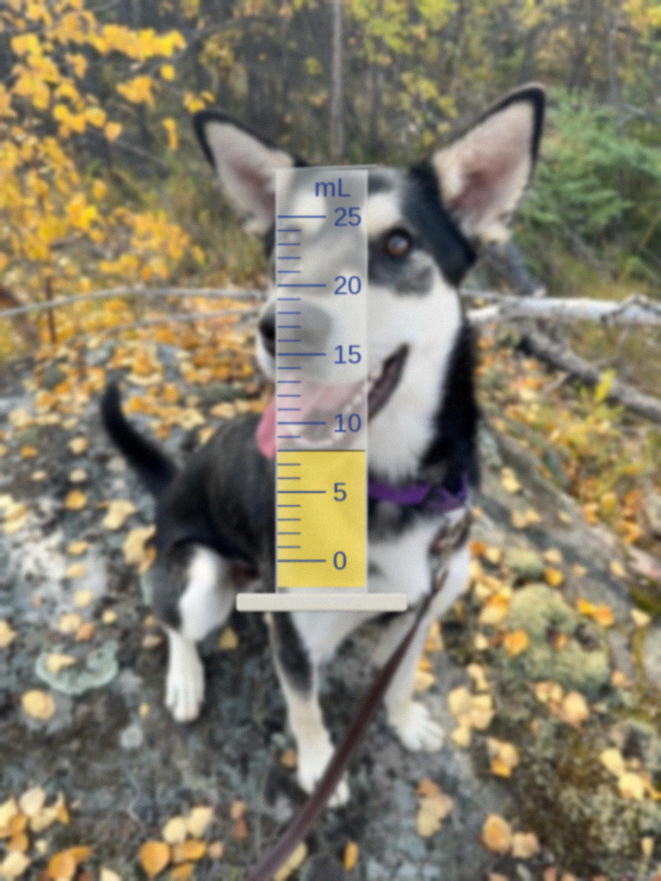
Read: 8 mL
